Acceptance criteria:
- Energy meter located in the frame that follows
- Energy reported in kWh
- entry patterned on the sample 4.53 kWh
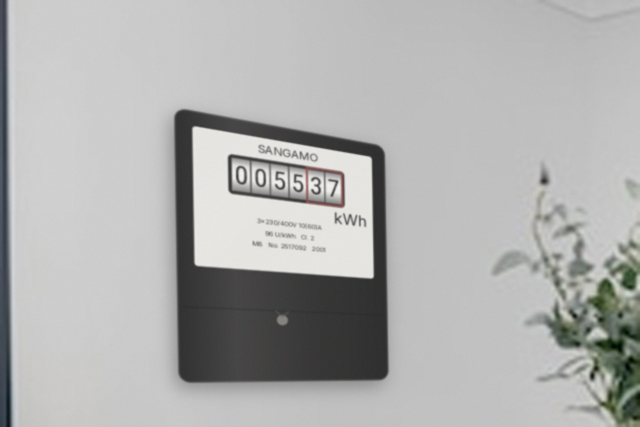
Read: 55.37 kWh
